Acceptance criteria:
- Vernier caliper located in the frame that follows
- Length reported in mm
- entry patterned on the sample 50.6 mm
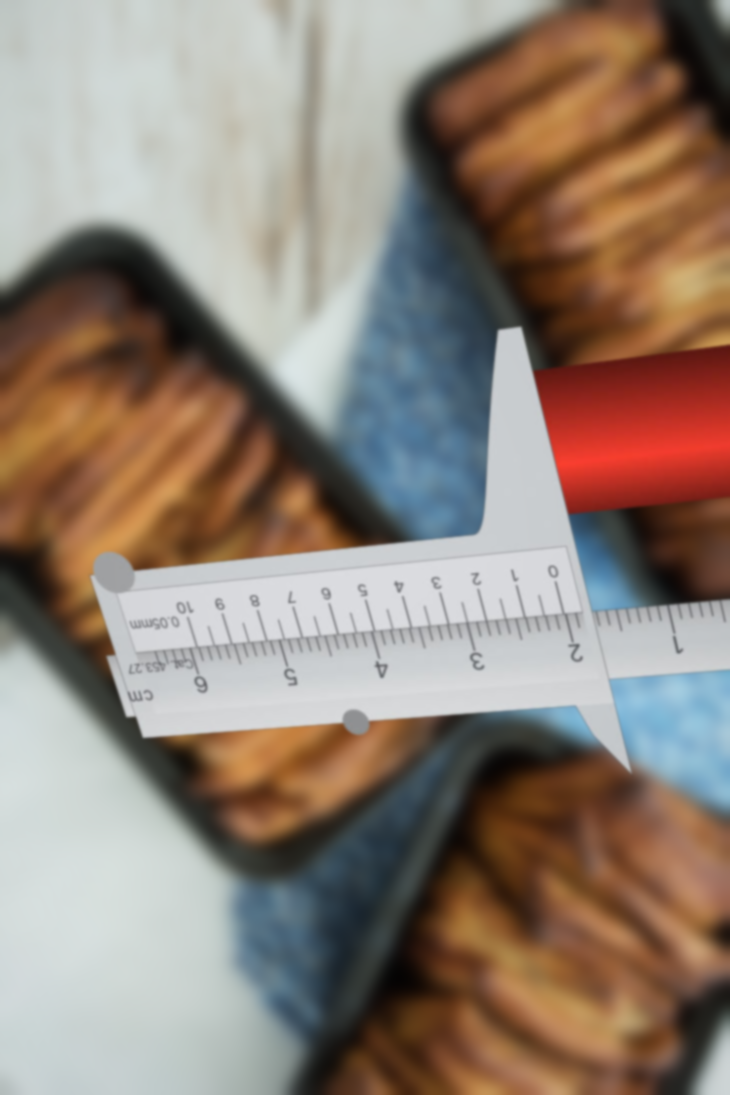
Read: 20.2 mm
